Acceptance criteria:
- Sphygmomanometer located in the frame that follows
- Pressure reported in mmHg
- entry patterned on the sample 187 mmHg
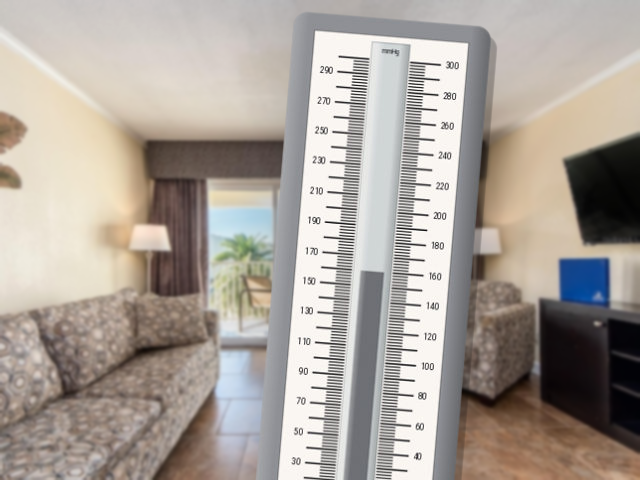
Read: 160 mmHg
